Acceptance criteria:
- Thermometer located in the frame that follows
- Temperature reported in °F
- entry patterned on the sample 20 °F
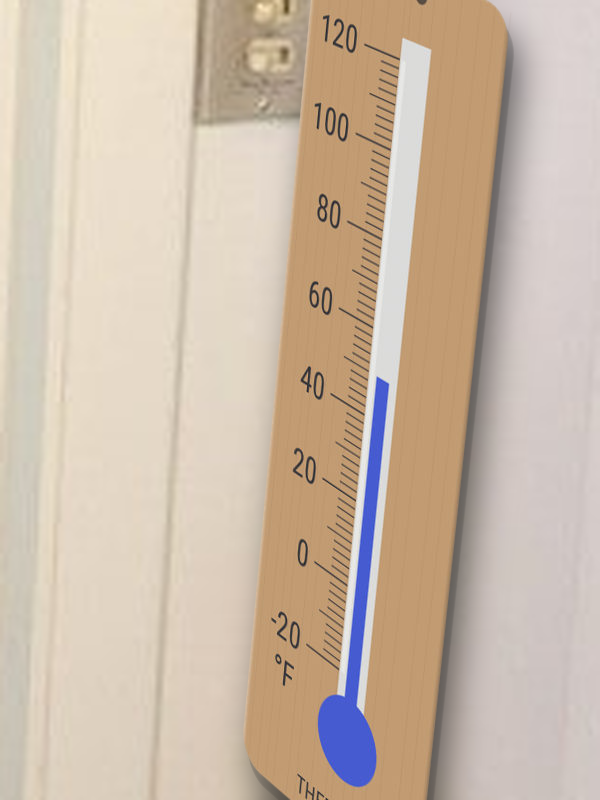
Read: 50 °F
